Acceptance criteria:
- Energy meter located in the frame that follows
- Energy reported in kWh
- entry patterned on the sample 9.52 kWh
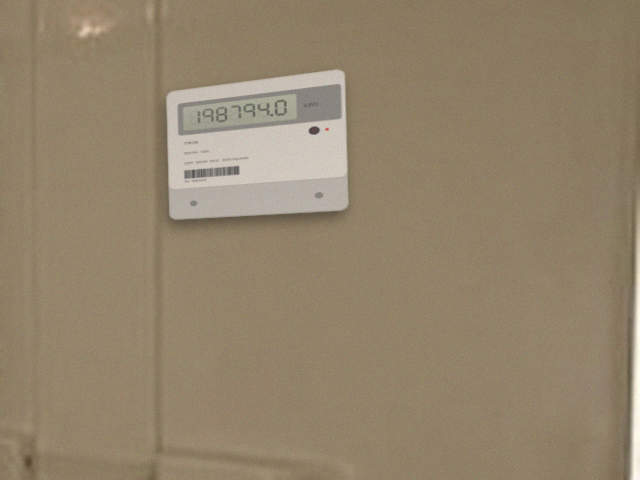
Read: 198794.0 kWh
